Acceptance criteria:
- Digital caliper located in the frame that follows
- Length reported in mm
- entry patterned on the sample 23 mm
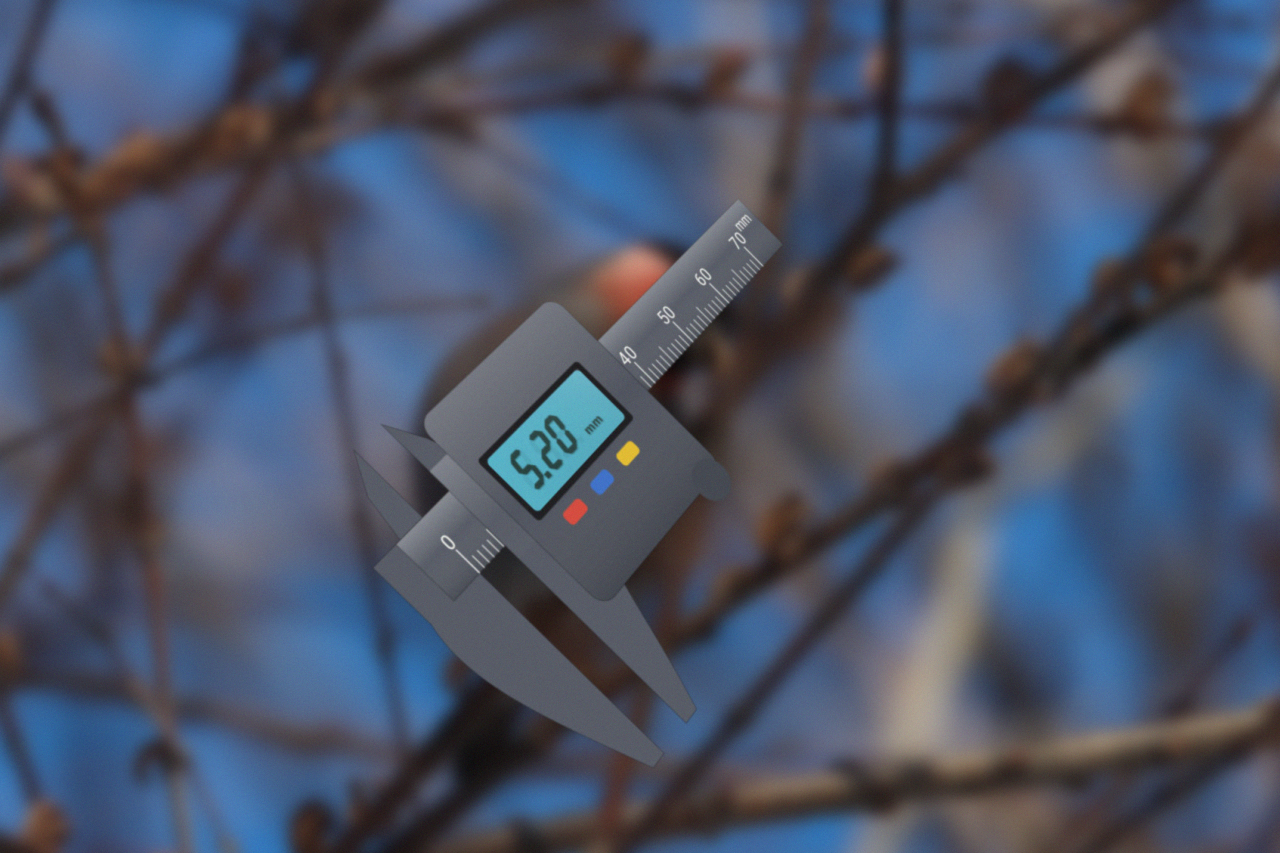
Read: 5.20 mm
